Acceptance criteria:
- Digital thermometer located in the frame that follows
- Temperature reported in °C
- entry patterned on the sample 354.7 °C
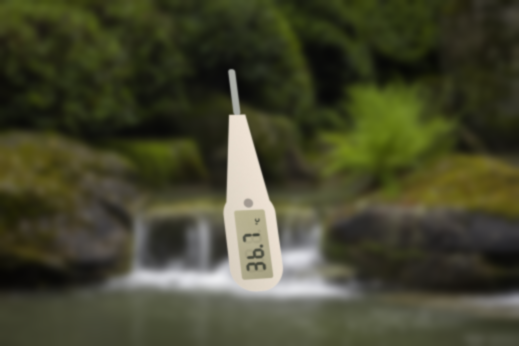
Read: 36.7 °C
